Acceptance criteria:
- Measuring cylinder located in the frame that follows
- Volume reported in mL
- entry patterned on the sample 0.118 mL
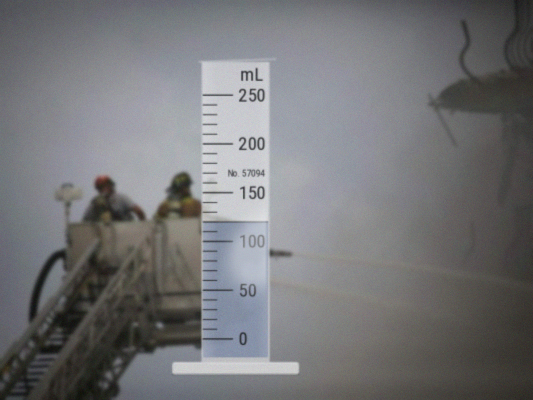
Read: 120 mL
